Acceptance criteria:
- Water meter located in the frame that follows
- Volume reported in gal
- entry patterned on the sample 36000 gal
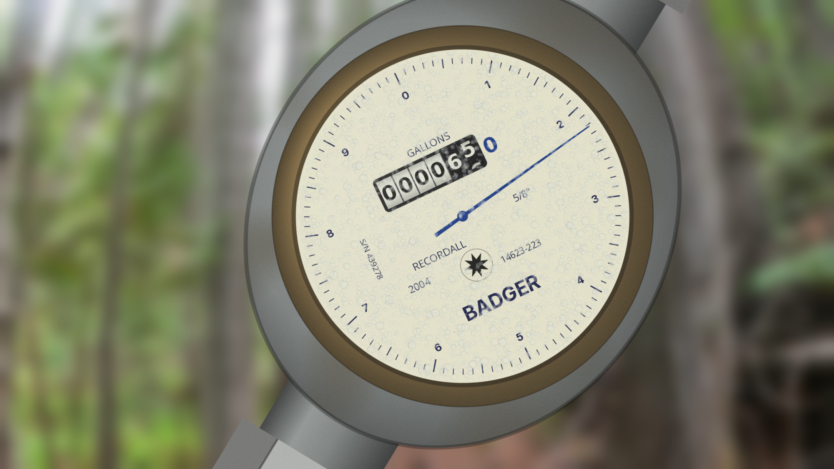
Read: 652.2 gal
